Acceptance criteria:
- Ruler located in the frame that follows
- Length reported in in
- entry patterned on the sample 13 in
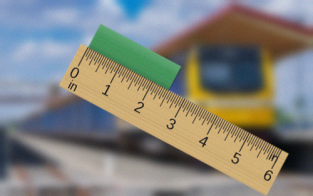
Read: 2.5 in
